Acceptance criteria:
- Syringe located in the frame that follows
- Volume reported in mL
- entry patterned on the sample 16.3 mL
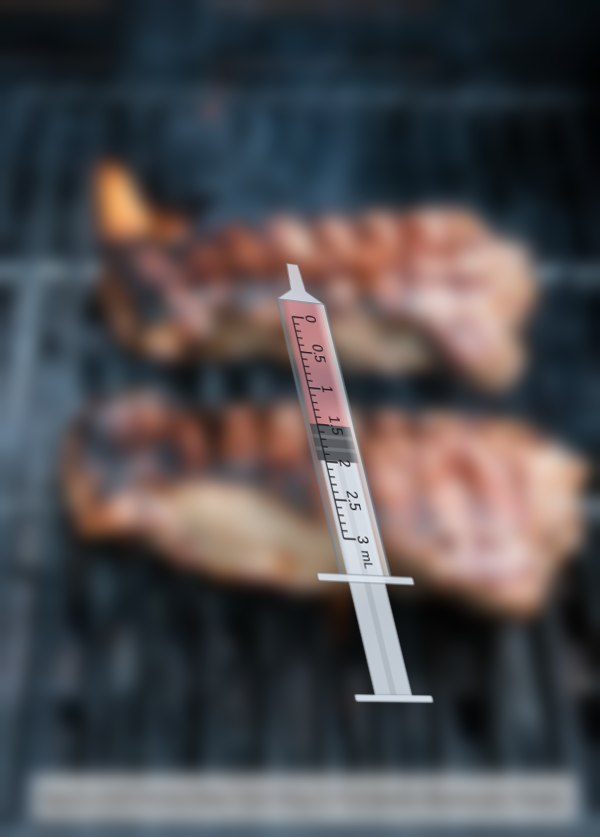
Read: 1.5 mL
